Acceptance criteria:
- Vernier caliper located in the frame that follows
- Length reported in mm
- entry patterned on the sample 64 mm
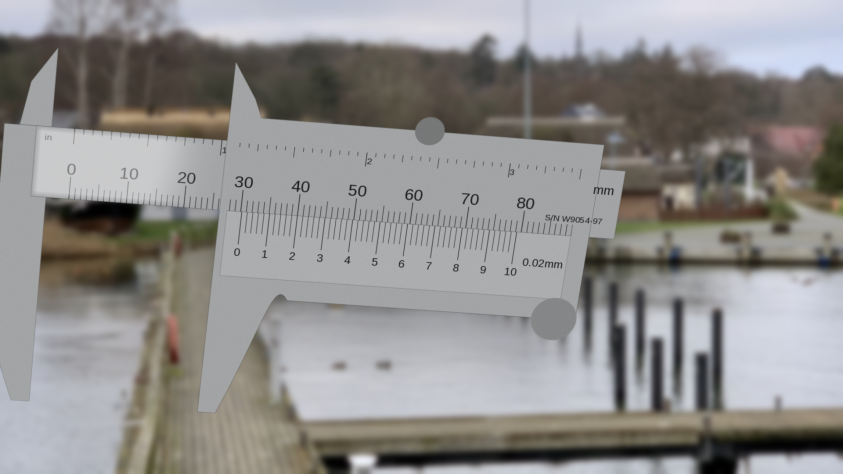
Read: 30.2 mm
